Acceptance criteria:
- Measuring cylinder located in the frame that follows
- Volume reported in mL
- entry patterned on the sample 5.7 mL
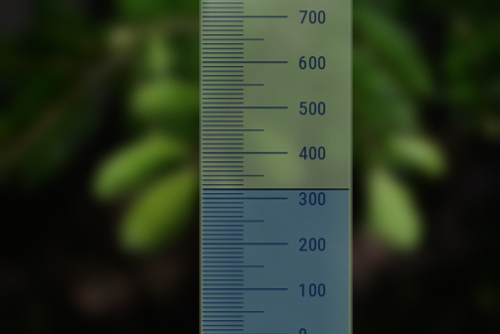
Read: 320 mL
